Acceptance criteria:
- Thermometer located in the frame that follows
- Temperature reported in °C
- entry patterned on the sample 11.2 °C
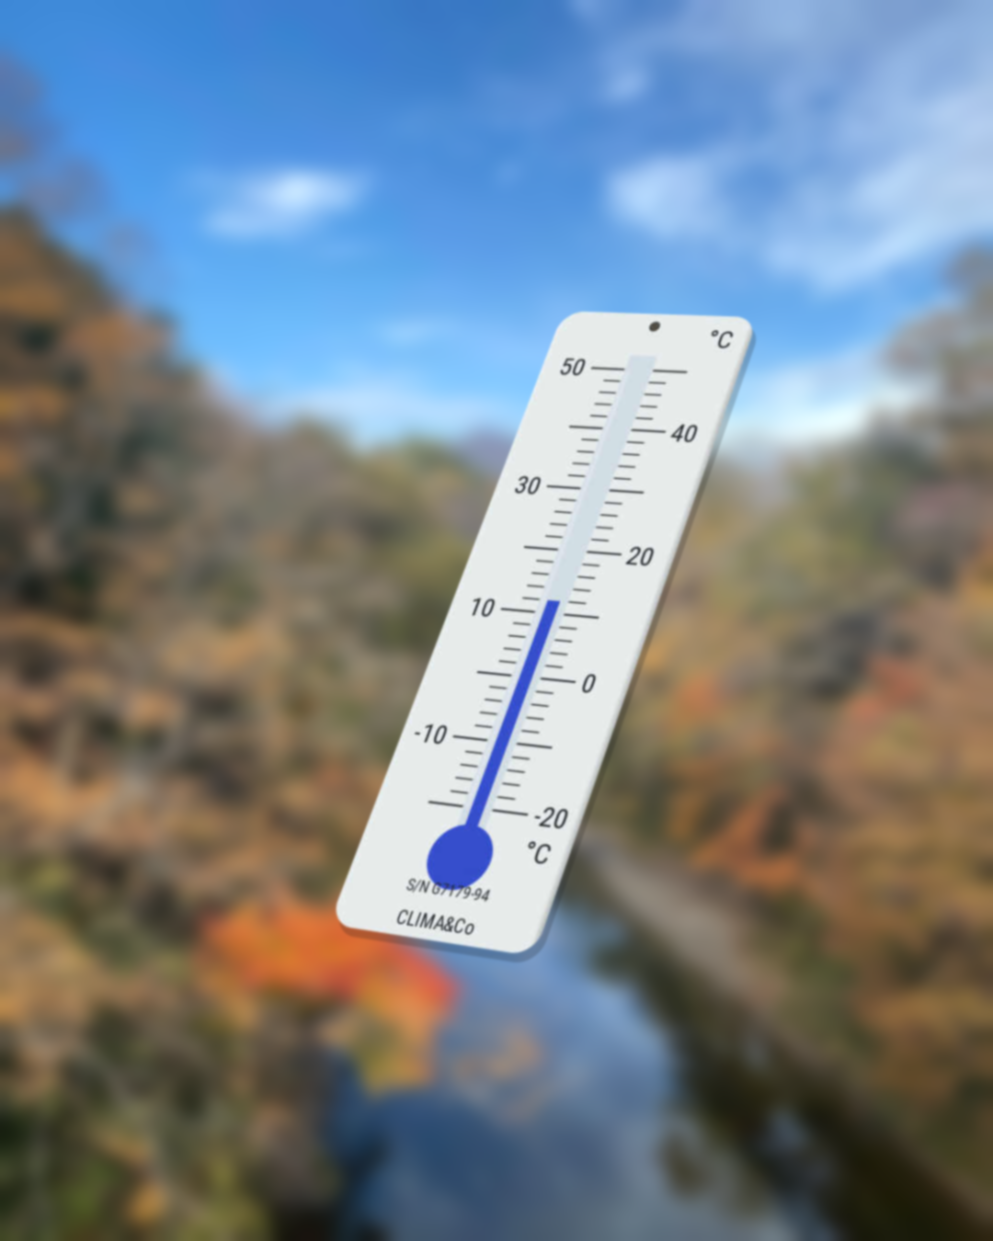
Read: 12 °C
